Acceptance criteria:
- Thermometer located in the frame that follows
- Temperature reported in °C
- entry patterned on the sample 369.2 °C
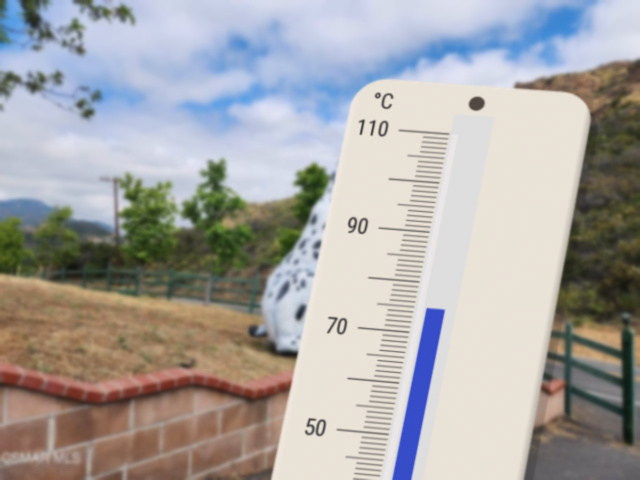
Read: 75 °C
